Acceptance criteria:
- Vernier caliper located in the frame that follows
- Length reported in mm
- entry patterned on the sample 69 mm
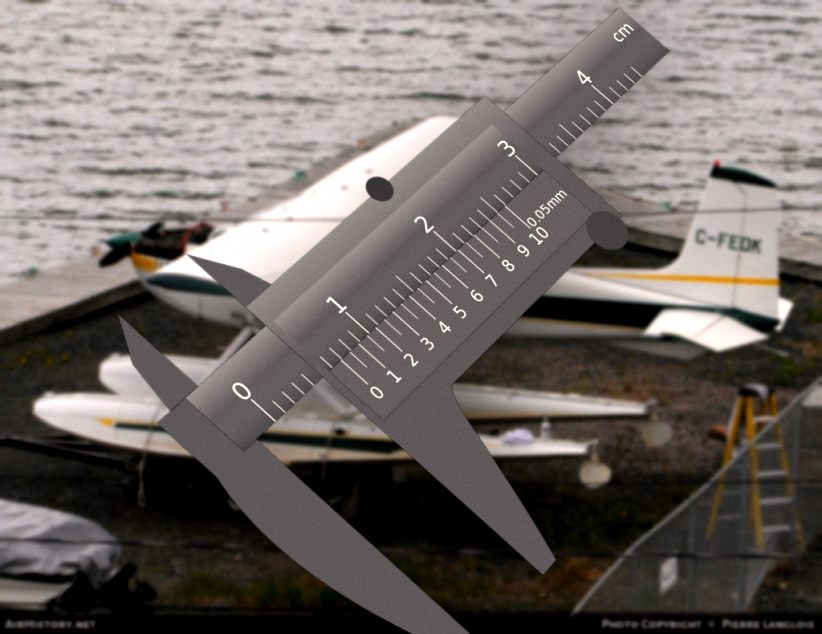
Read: 6.9 mm
